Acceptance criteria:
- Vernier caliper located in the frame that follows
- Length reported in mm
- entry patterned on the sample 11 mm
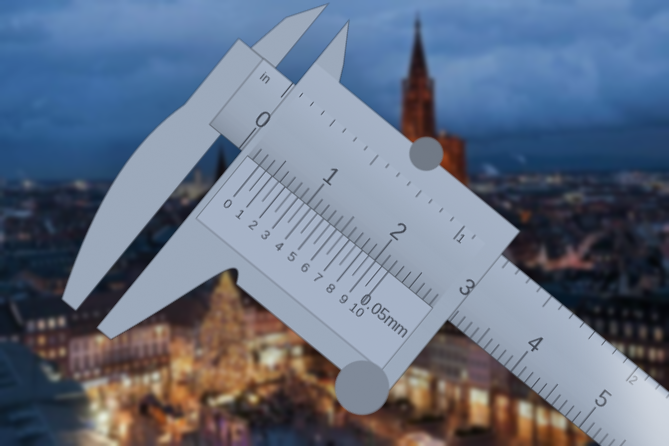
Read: 3.0 mm
